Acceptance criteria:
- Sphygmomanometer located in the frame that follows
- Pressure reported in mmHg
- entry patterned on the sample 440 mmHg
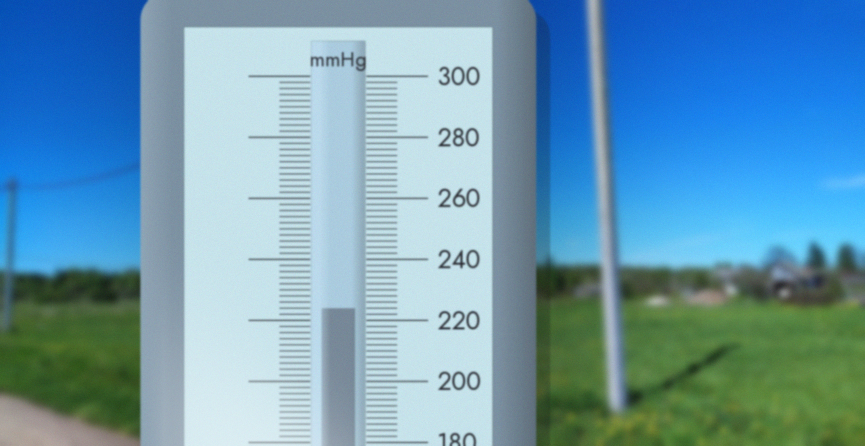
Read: 224 mmHg
